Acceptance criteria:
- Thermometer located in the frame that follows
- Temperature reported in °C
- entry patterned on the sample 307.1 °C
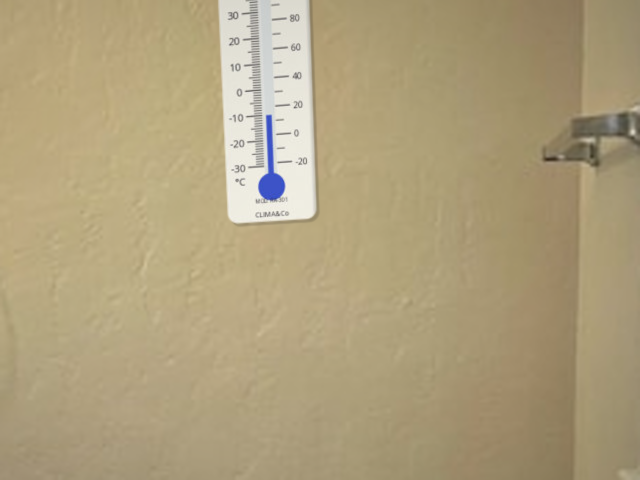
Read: -10 °C
